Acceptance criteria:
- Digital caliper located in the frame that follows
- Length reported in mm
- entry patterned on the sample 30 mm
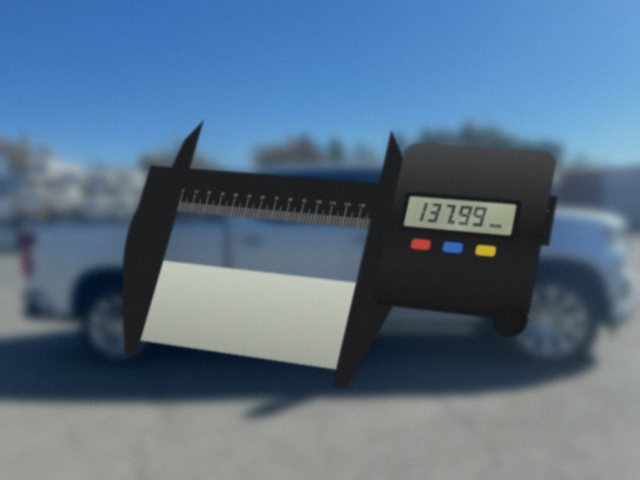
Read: 137.99 mm
